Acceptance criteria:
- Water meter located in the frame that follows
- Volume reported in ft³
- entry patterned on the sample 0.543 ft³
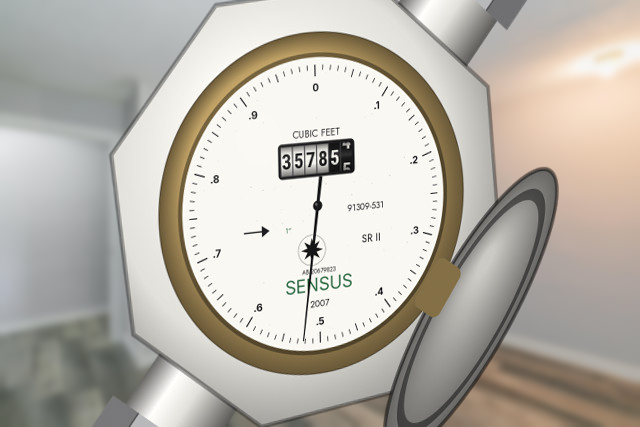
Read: 357854.52 ft³
